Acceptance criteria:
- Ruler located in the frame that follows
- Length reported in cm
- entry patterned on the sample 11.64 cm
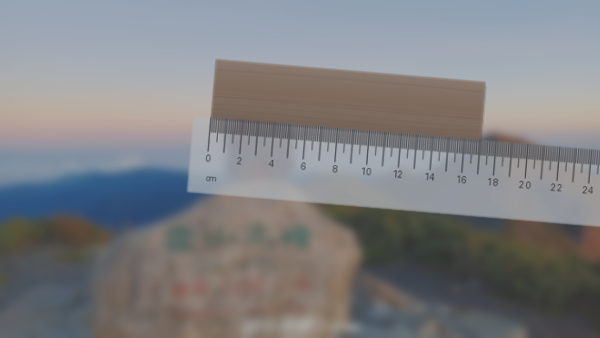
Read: 17 cm
